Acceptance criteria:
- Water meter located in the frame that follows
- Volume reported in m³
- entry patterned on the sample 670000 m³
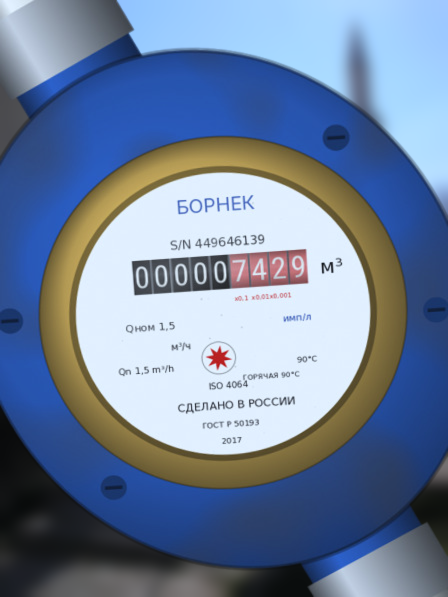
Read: 0.7429 m³
